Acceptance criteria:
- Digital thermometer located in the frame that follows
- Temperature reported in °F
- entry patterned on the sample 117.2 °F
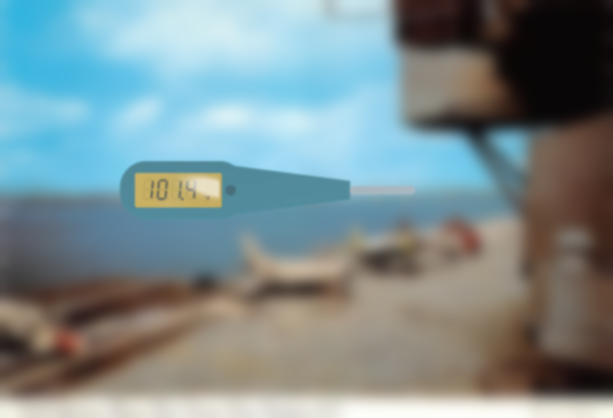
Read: 101.4 °F
